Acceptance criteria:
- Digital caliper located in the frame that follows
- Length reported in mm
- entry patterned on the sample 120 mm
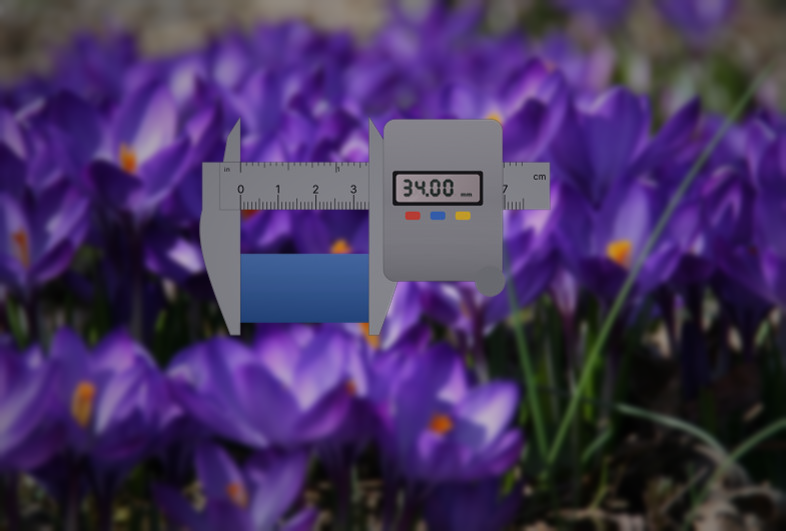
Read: 34.00 mm
